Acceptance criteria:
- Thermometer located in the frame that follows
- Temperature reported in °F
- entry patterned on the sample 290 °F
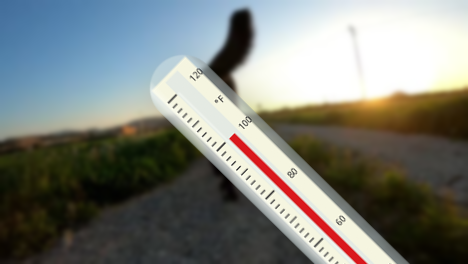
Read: 100 °F
